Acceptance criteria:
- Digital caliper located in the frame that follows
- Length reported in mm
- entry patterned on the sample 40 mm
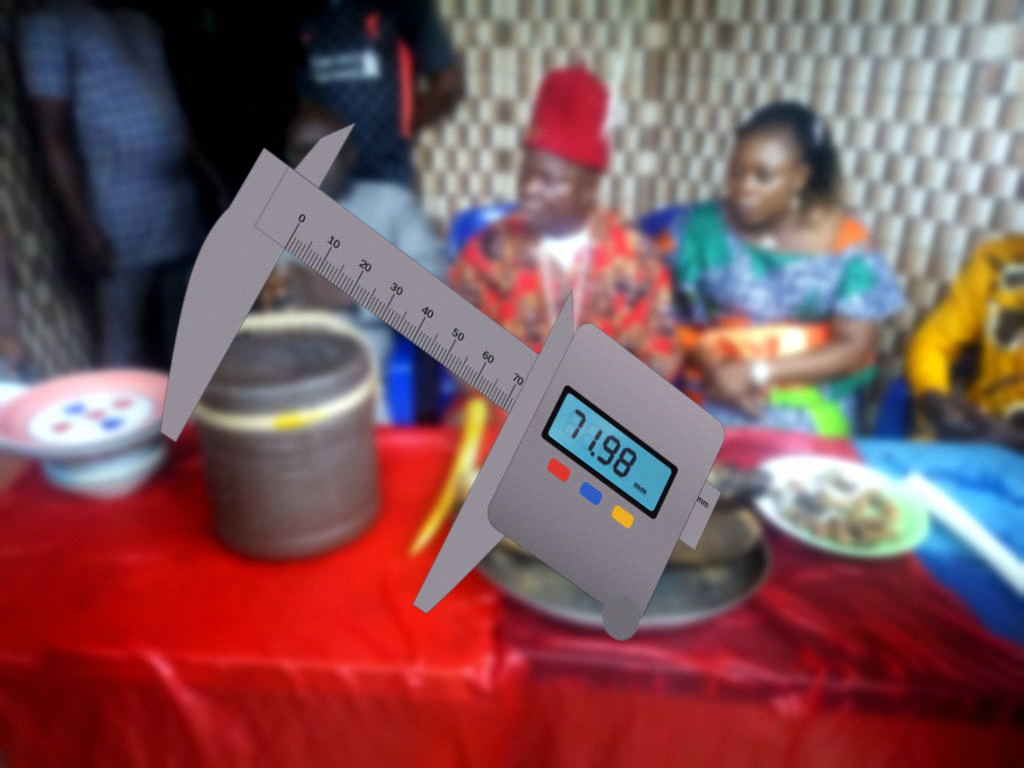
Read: 71.98 mm
